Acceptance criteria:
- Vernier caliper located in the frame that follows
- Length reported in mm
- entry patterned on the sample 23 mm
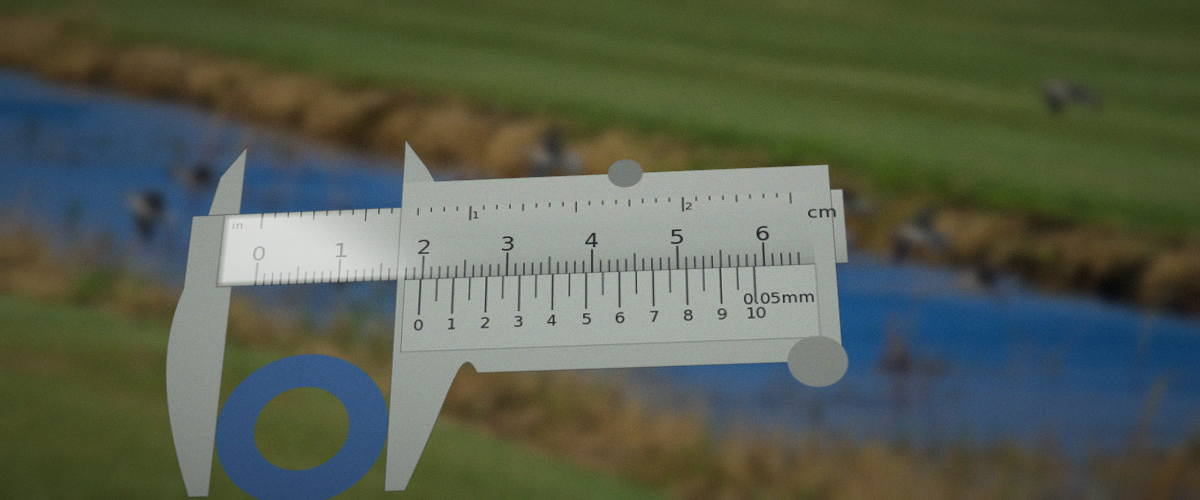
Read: 19.8 mm
